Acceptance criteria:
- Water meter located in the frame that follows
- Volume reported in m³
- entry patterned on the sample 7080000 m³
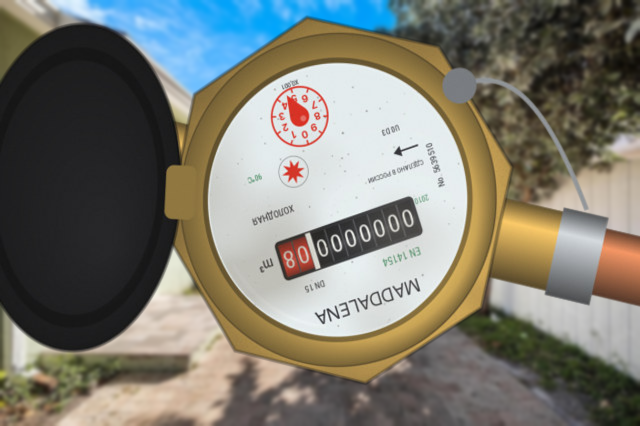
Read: 0.084 m³
